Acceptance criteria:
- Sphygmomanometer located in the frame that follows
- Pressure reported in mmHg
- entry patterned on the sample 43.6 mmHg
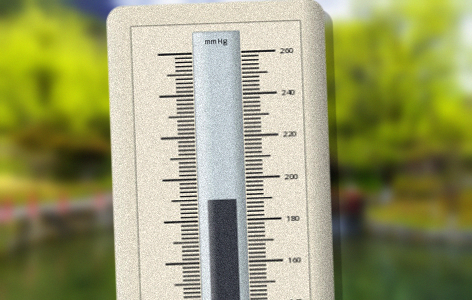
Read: 190 mmHg
